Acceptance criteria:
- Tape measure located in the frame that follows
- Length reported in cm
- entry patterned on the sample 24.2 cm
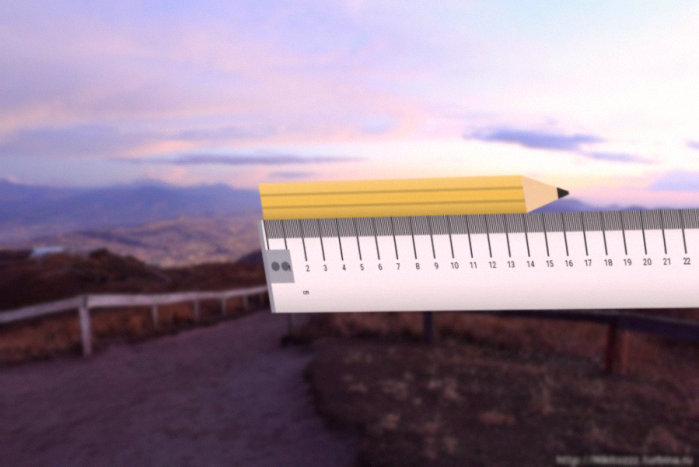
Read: 16.5 cm
